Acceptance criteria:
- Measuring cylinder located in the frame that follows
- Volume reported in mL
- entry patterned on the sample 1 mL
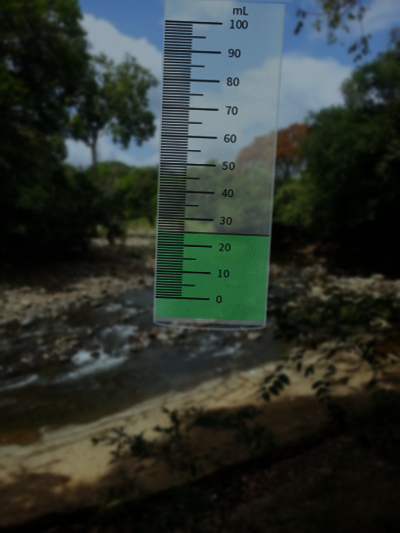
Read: 25 mL
